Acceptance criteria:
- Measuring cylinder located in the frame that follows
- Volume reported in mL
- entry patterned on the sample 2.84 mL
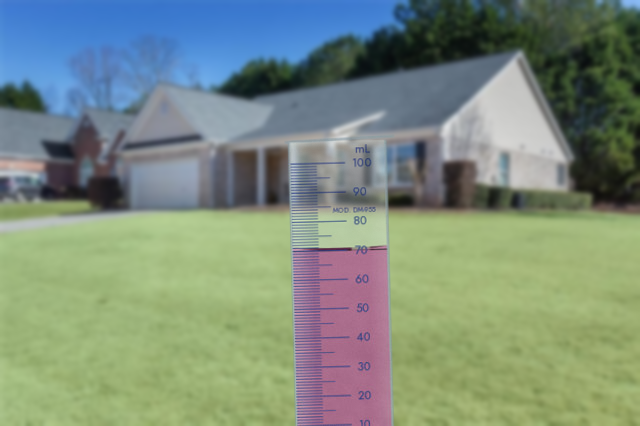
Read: 70 mL
